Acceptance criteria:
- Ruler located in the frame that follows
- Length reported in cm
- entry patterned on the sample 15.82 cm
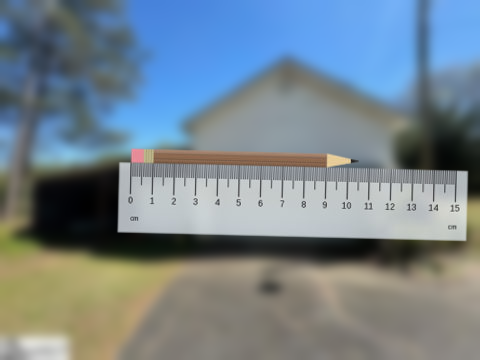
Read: 10.5 cm
